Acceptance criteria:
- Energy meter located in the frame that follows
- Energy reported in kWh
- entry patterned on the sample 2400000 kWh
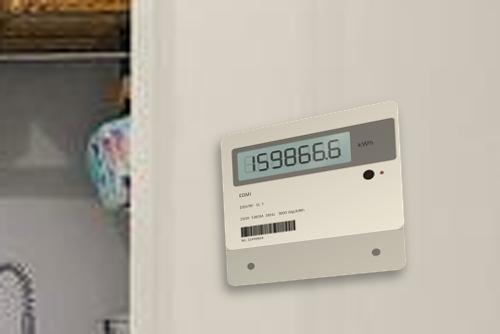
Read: 159866.6 kWh
